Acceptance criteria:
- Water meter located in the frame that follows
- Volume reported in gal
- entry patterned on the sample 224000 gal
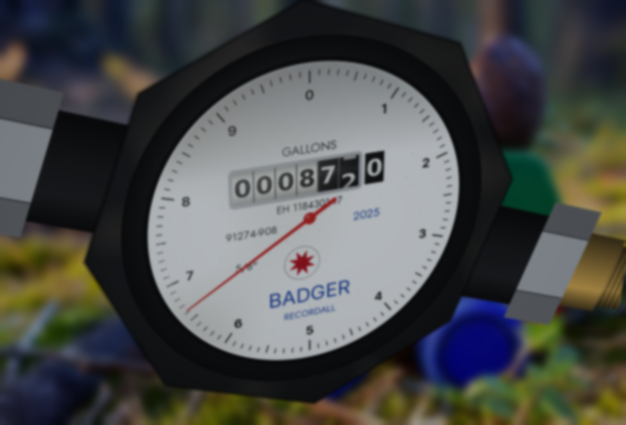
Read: 8716.6 gal
